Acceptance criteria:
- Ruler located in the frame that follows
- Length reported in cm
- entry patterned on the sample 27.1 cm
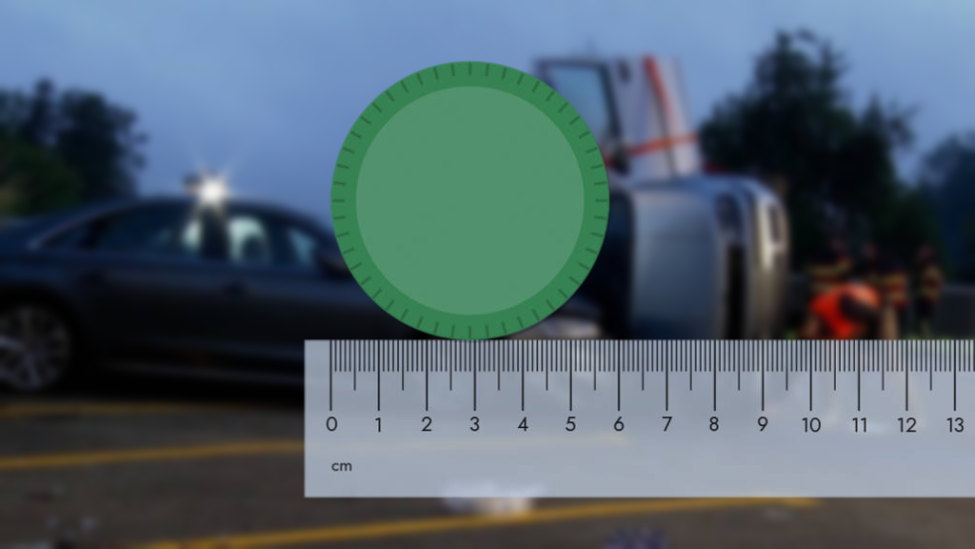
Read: 5.8 cm
